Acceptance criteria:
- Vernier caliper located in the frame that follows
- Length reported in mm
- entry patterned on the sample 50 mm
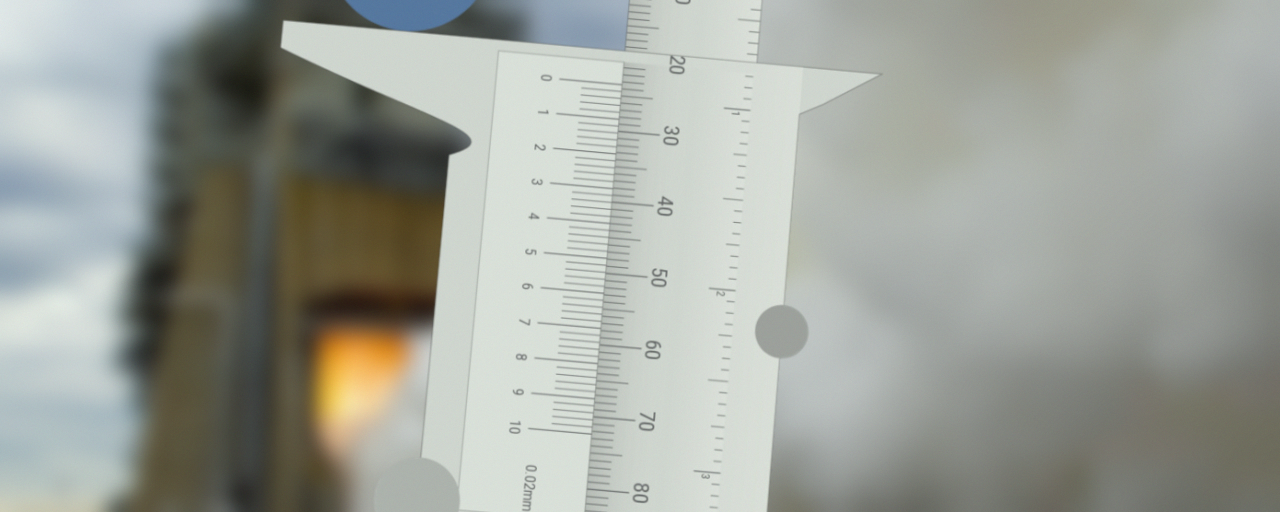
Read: 23.4 mm
